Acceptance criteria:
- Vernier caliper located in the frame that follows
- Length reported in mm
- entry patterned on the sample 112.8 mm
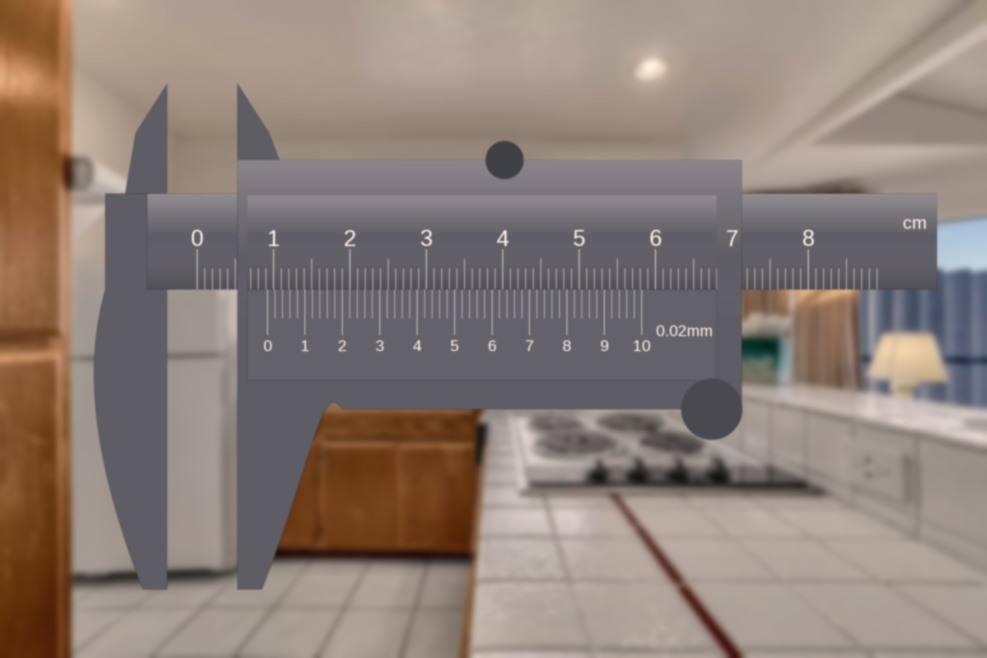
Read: 9.2 mm
